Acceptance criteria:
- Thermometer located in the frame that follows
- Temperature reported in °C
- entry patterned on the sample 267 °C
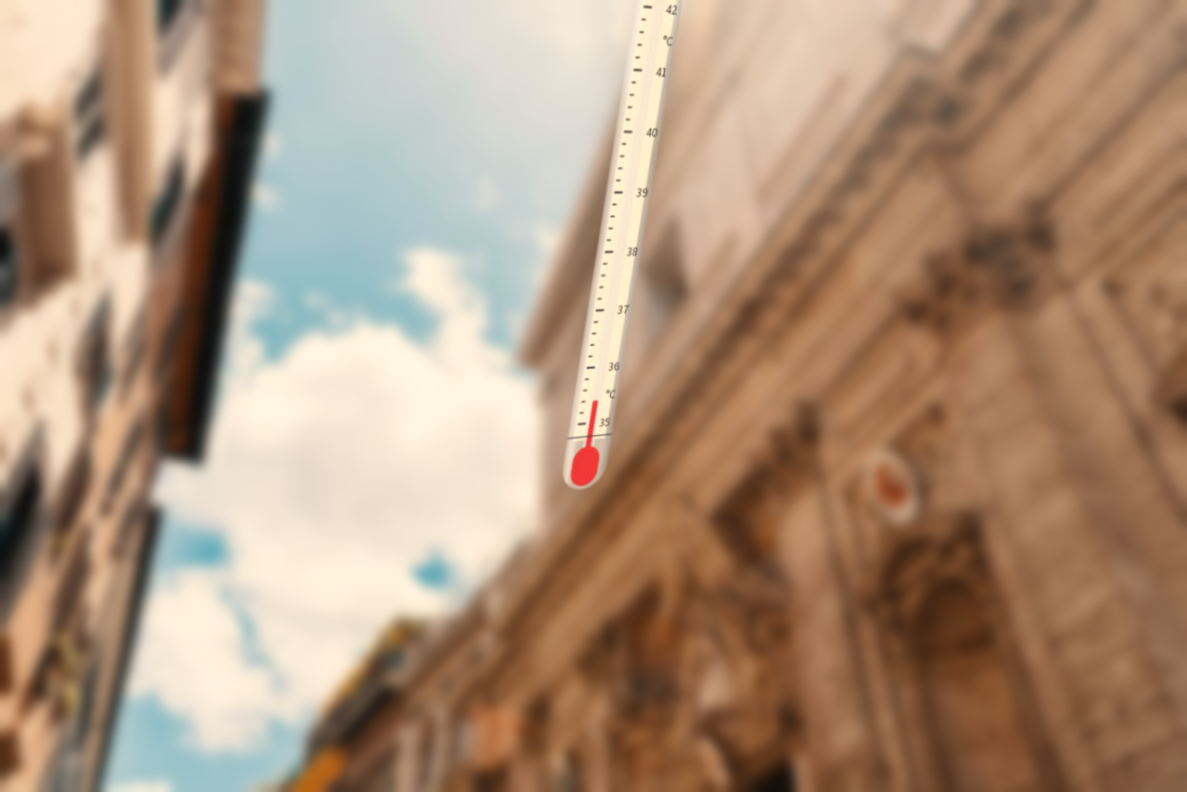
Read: 35.4 °C
